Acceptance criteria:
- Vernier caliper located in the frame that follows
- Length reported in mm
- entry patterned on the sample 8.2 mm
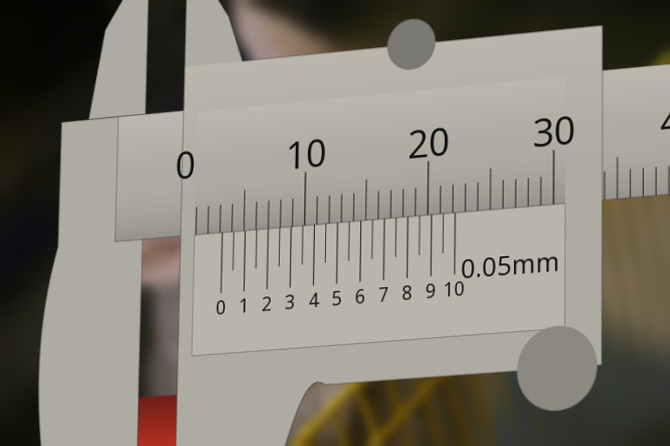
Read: 3.2 mm
